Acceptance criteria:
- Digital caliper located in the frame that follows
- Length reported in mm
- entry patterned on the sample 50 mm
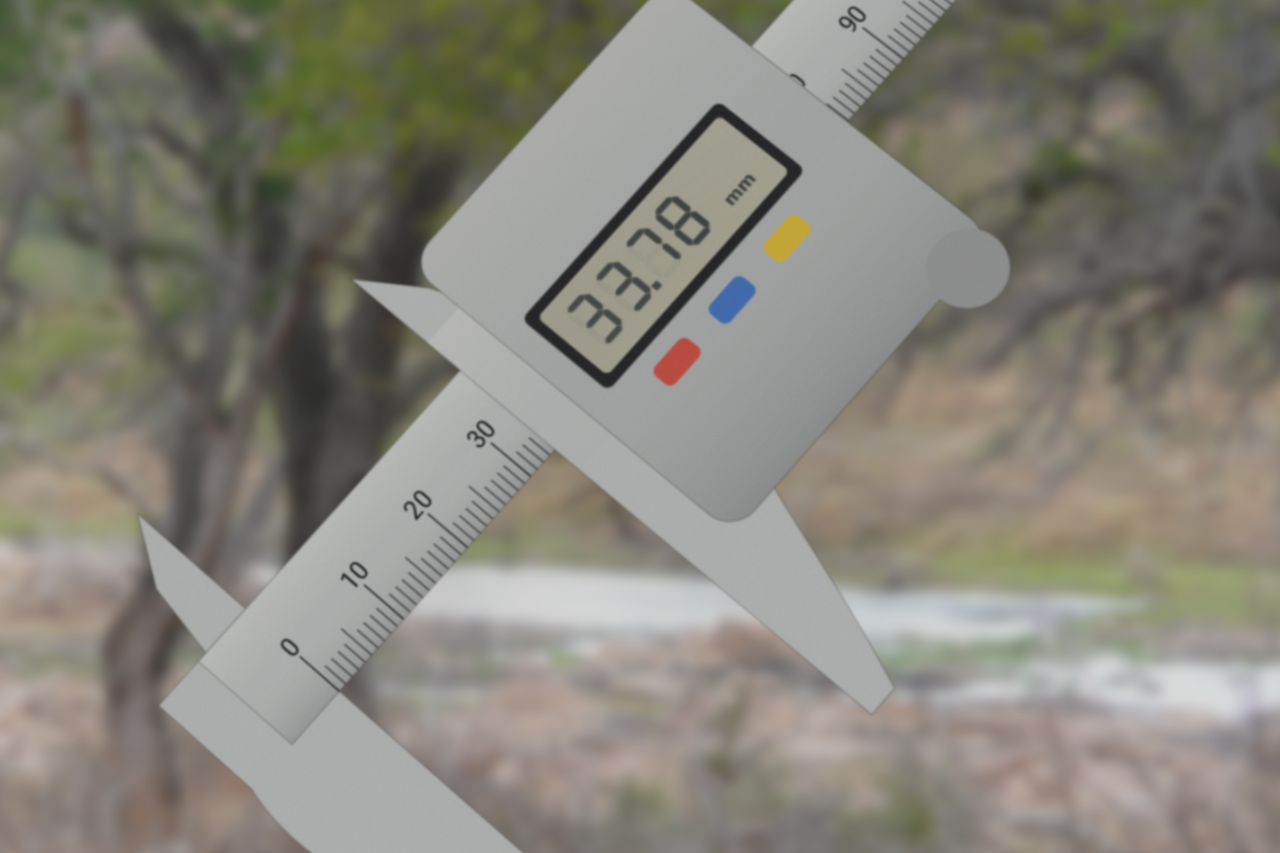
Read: 33.78 mm
